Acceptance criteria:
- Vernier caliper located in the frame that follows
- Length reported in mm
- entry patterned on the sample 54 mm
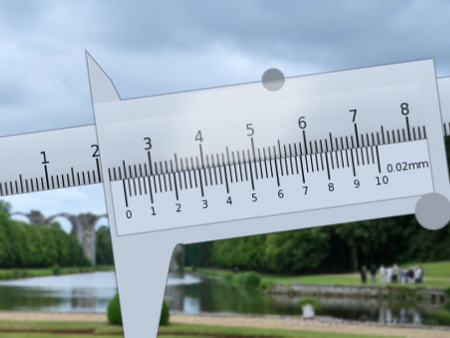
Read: 24.5 mm
